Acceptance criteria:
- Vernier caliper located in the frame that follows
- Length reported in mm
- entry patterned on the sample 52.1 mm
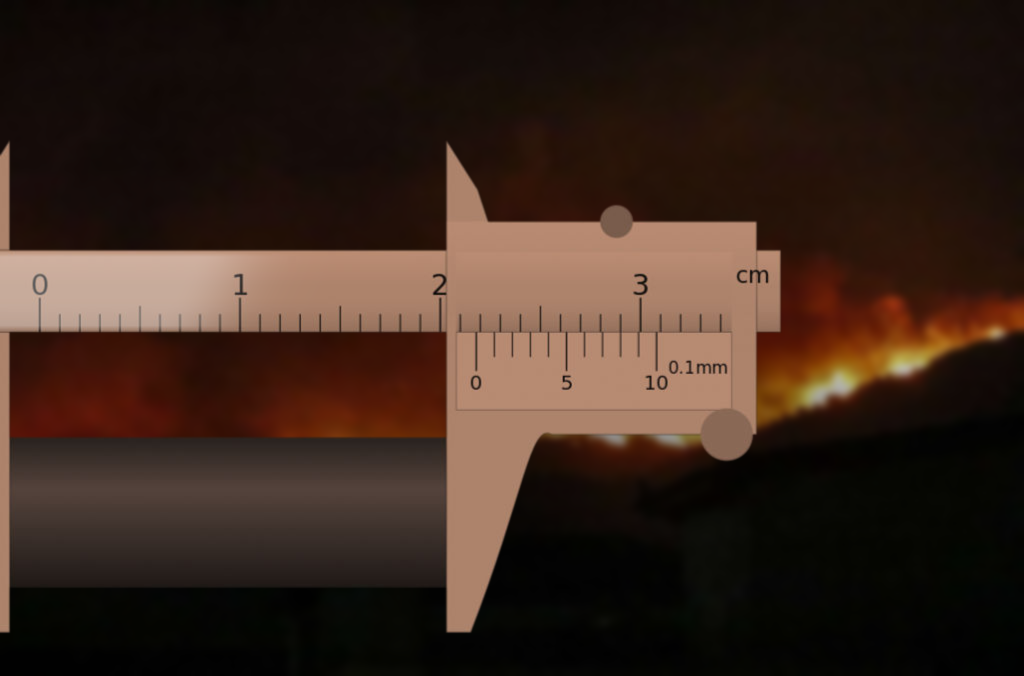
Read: 21.8 mm
